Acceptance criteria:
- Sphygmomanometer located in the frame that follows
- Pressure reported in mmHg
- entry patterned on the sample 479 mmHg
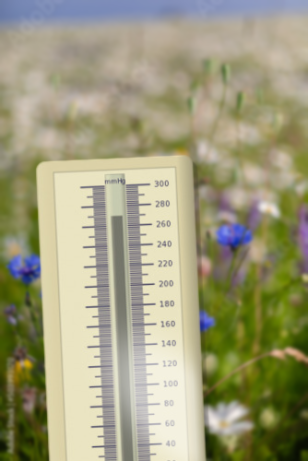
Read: 270 mmHg
